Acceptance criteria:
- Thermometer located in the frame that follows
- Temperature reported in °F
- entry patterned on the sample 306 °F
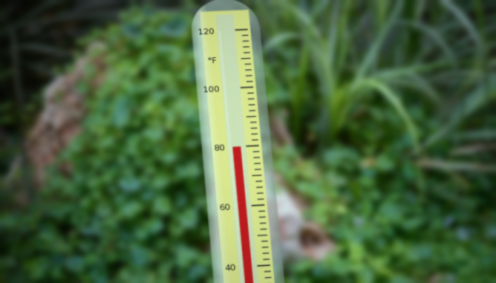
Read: 80 °F
